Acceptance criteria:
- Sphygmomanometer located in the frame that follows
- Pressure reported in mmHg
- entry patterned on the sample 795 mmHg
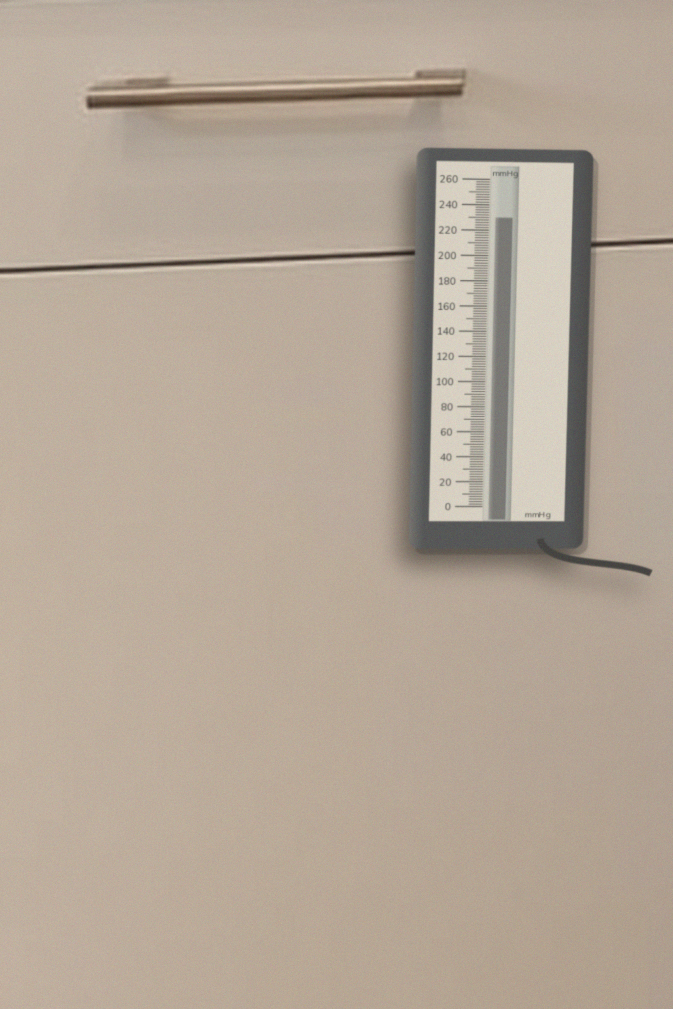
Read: 230 mmHg
